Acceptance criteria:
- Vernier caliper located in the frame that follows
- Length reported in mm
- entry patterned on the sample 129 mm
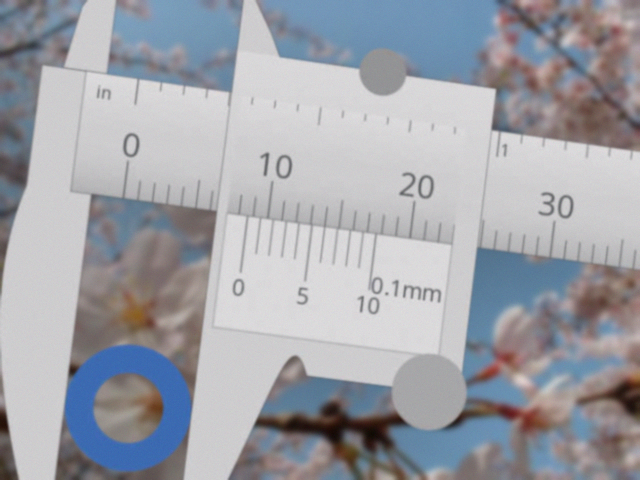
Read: 8.6 mm
